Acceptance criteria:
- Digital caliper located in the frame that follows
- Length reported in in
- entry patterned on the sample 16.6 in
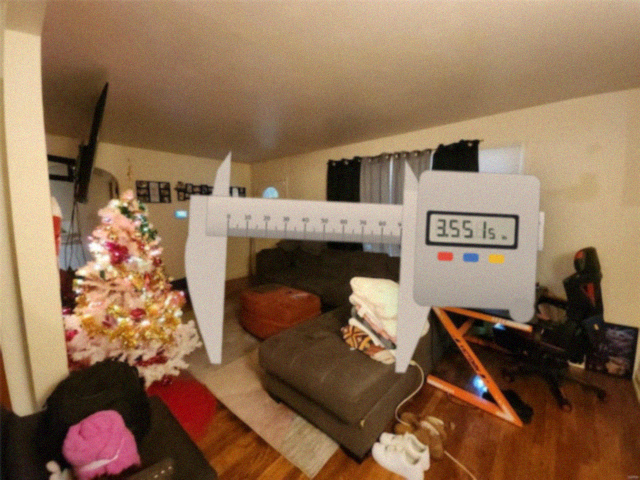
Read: 3.5515 in
